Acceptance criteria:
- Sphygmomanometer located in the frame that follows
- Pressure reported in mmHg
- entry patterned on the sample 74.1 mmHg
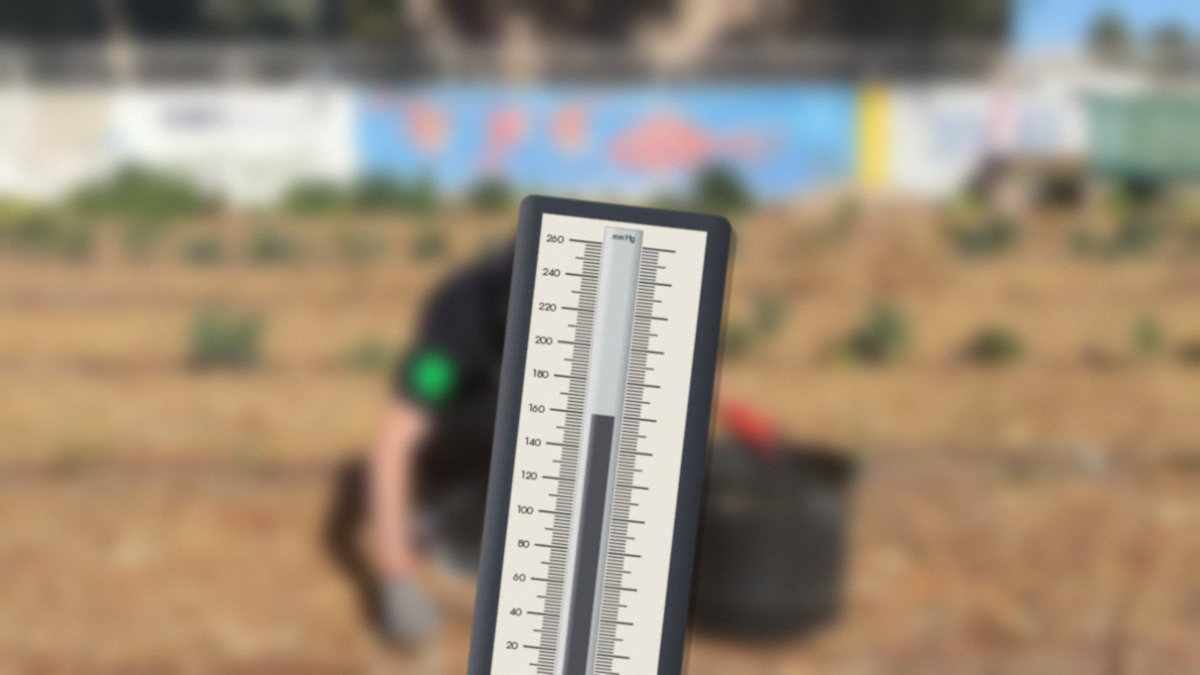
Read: 160 mmHg
